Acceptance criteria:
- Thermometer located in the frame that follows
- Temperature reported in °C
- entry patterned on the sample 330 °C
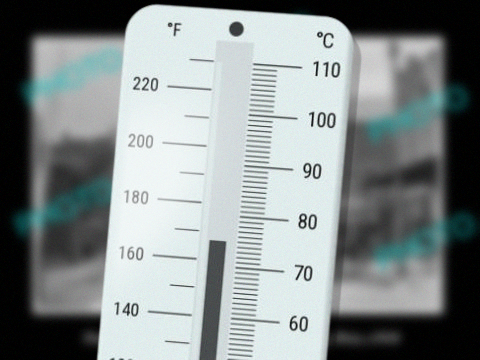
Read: 75 °C
